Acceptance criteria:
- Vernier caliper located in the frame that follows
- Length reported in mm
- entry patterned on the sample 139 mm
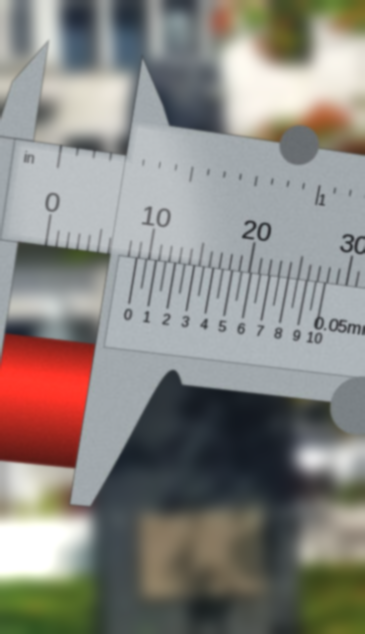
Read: 8.8 mm
